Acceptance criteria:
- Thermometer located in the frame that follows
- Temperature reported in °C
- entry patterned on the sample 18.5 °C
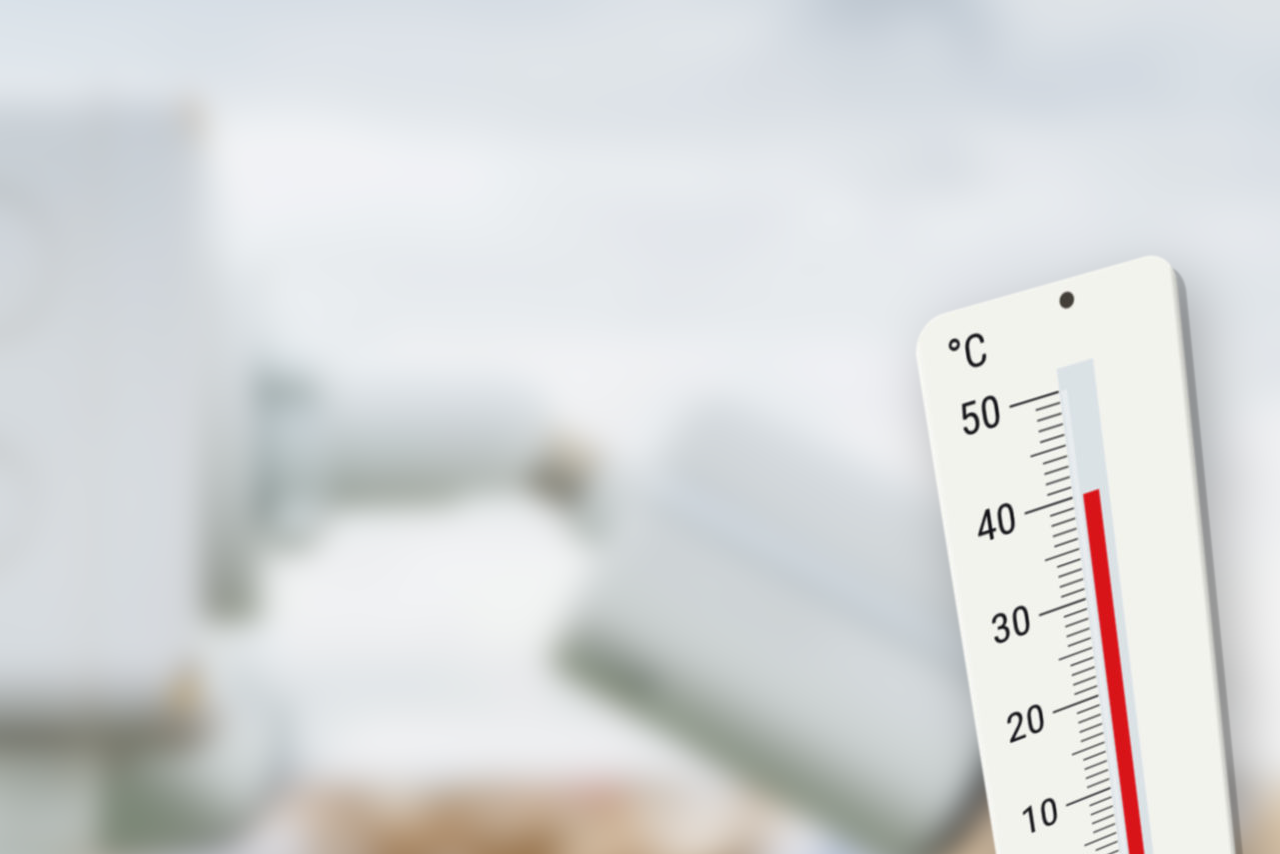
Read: 40 °C
